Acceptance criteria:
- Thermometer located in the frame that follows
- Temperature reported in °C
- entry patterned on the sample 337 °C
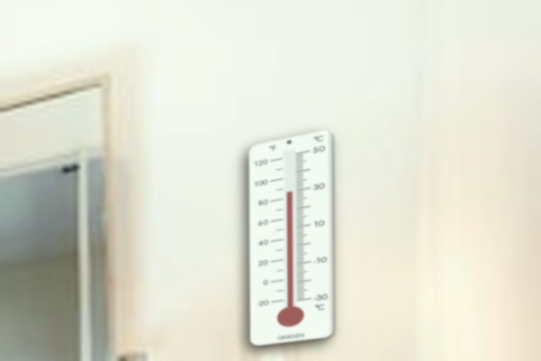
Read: 30 °C
